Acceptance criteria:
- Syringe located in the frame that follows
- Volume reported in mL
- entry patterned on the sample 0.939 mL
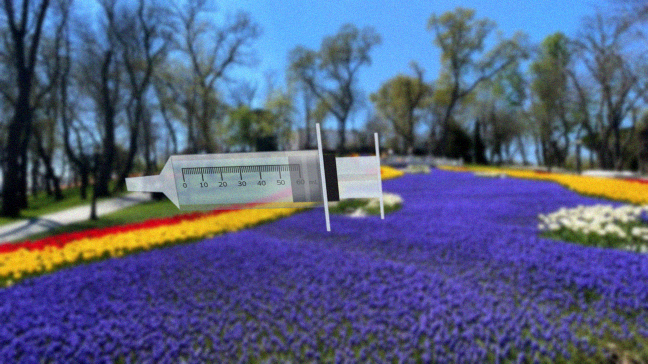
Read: 55 mL
